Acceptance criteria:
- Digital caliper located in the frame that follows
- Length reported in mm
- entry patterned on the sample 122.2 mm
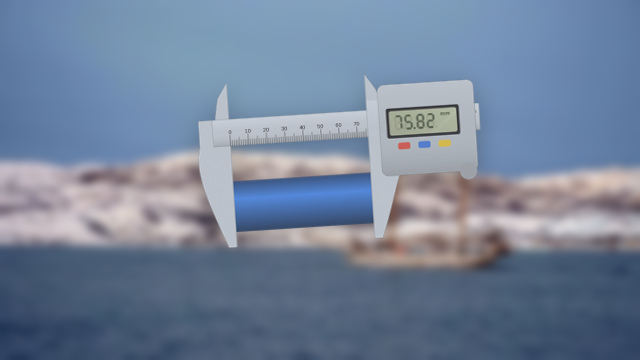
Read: 75.82 mm
